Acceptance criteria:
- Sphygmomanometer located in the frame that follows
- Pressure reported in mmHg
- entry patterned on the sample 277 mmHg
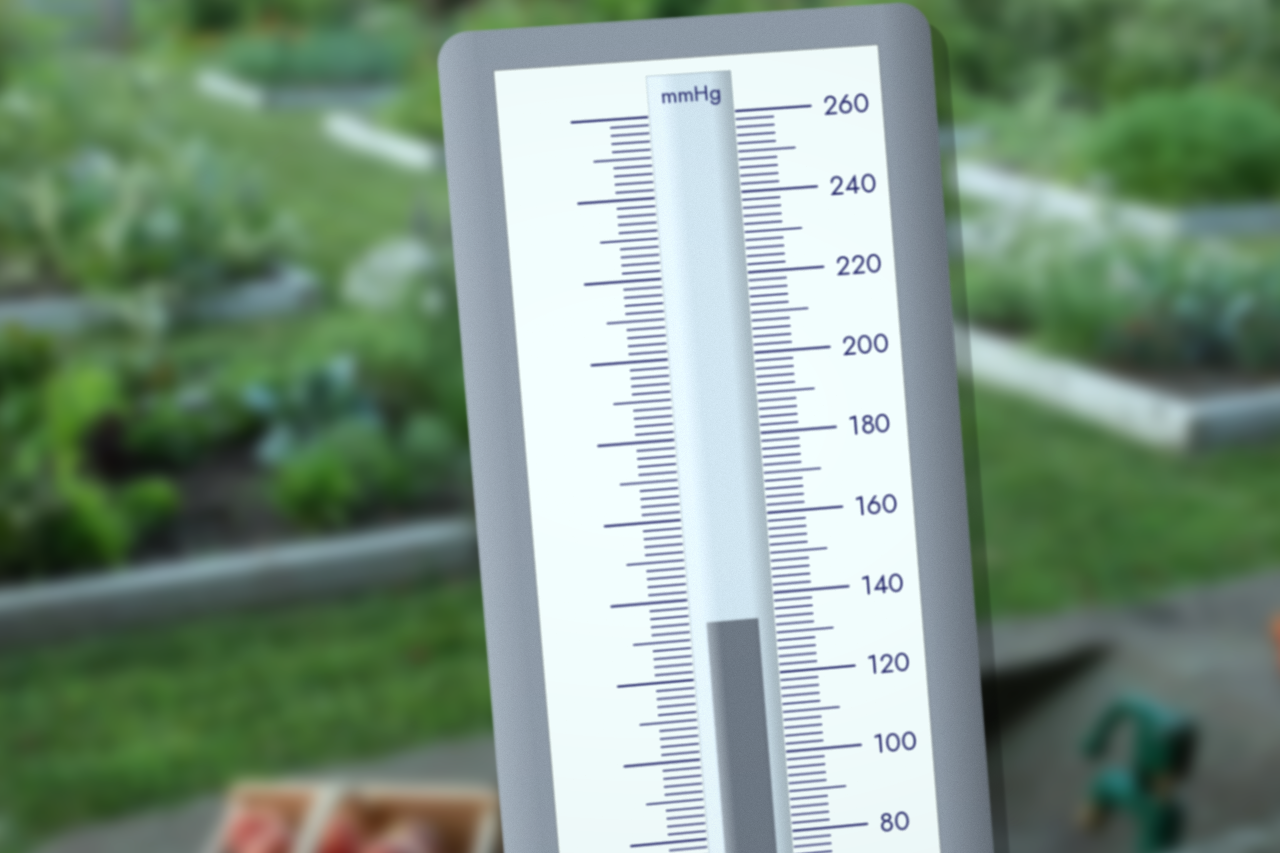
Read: 134 mmHg
